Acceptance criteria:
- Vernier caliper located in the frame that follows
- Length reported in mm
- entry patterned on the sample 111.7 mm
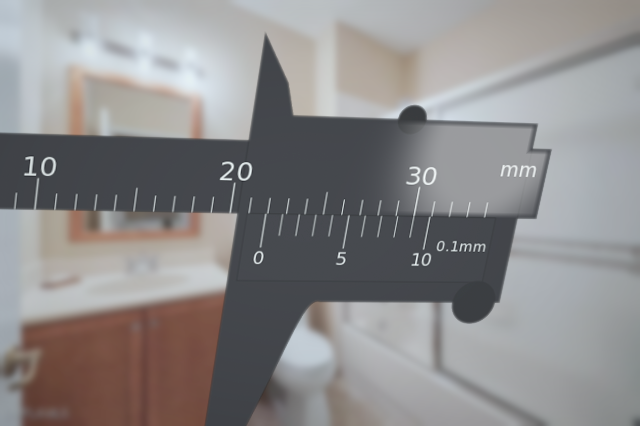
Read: 21.9 mm
